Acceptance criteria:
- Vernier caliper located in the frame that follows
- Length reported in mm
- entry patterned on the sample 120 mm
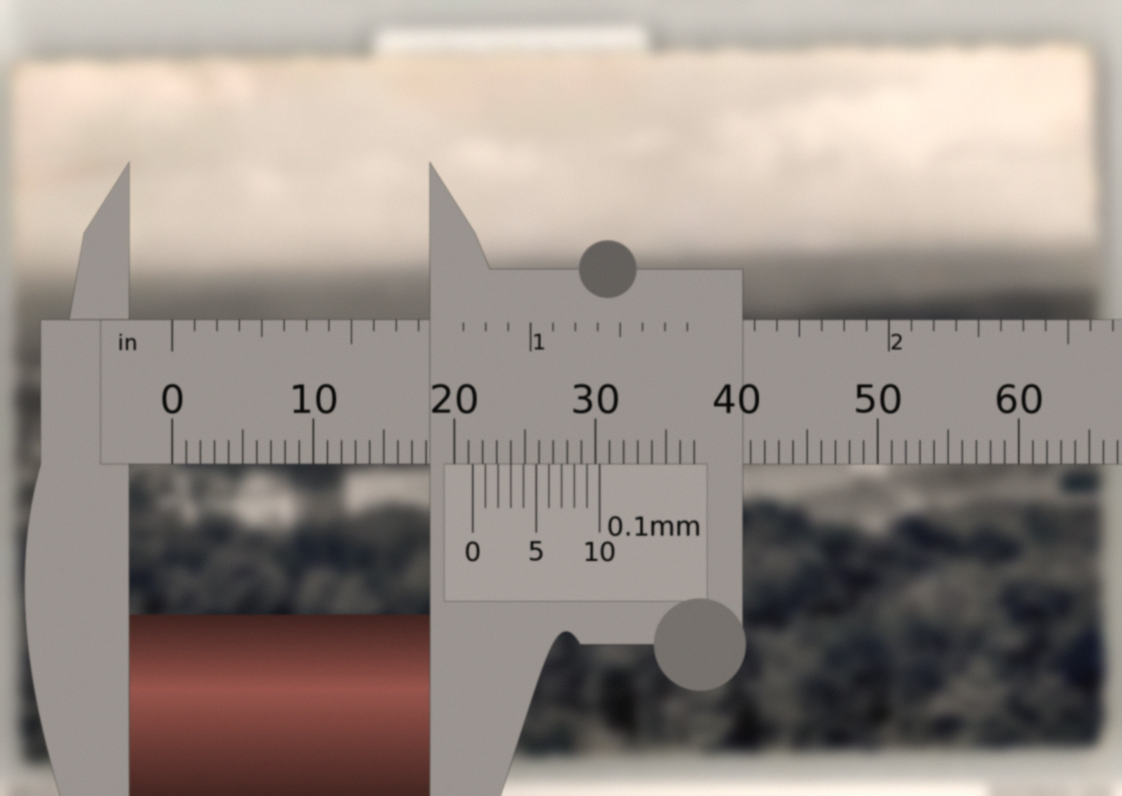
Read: 21.3 mm
